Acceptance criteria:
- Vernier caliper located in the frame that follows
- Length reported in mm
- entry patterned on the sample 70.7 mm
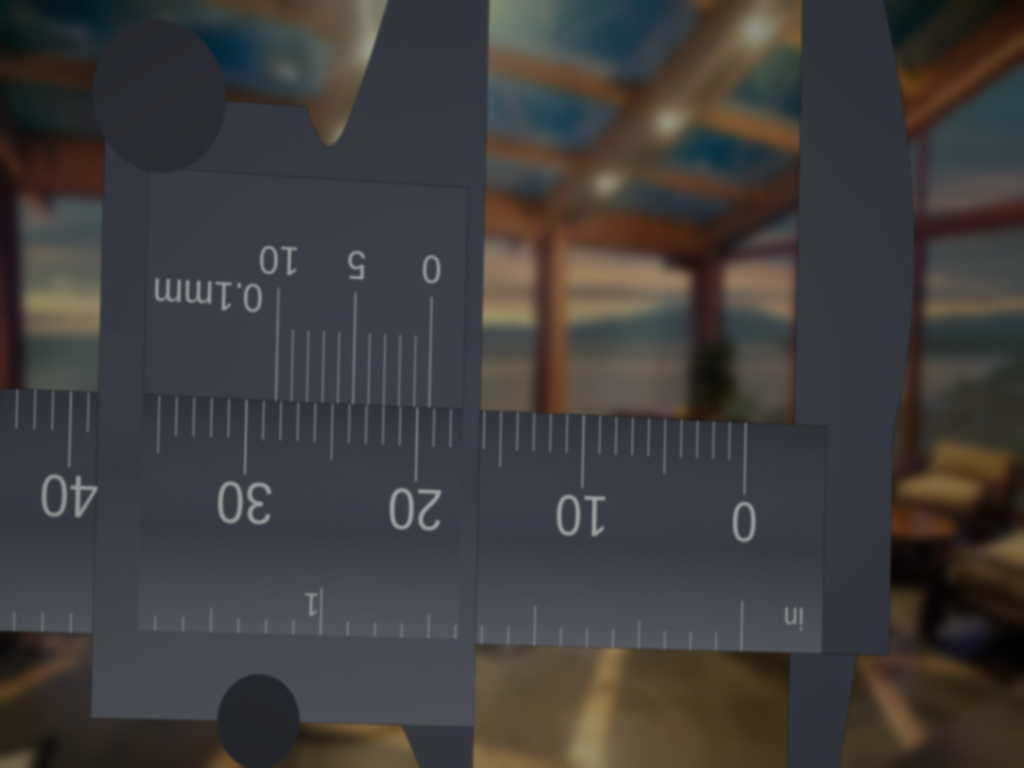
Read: 19.3 mm
